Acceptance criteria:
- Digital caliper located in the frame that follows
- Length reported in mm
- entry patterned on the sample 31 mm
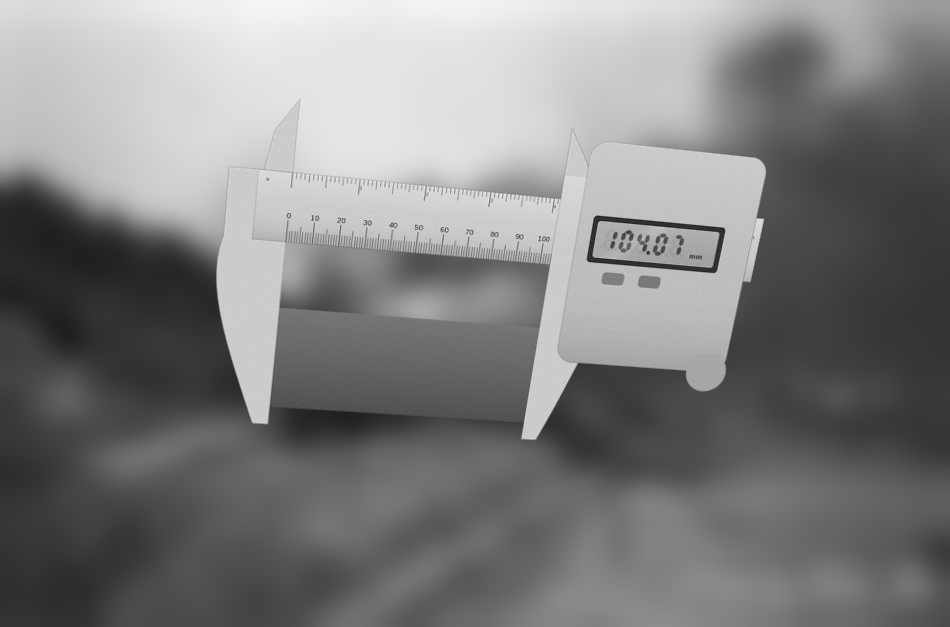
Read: 104.07 mm
